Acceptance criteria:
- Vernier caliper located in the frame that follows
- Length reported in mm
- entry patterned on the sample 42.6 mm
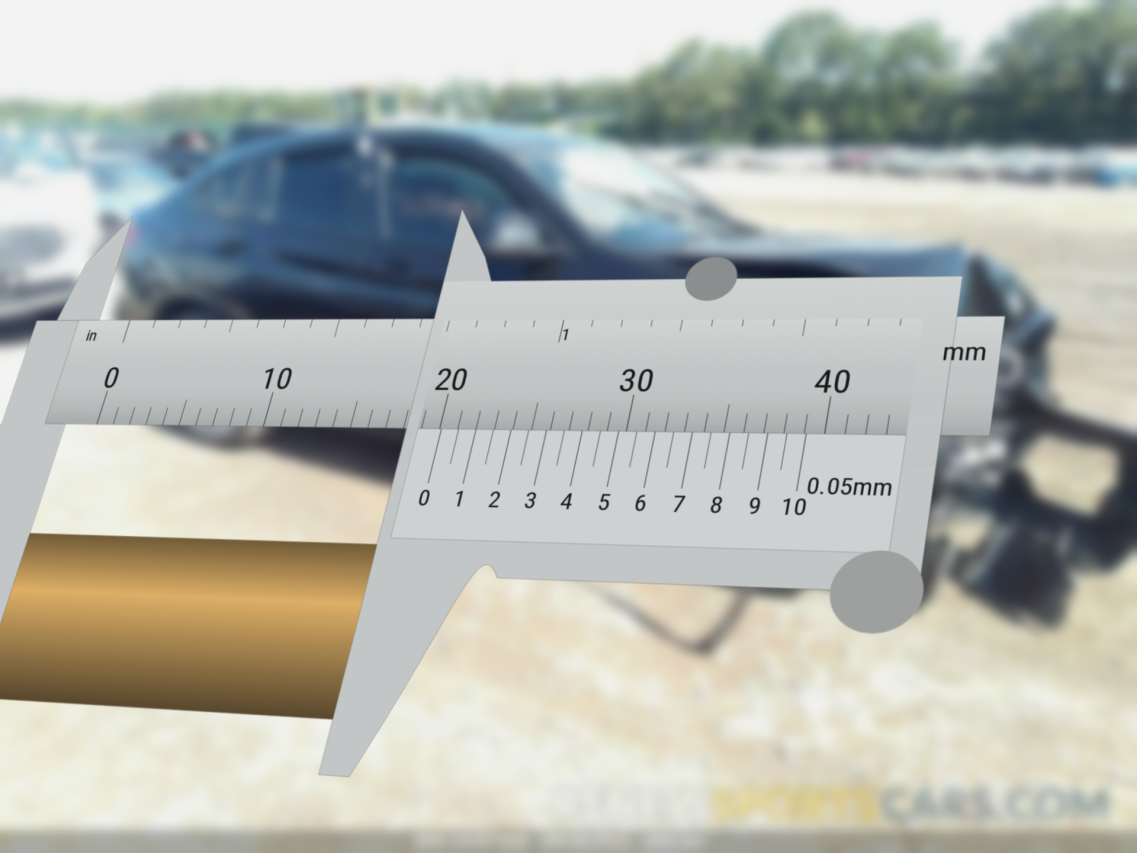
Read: 20.1 mm
